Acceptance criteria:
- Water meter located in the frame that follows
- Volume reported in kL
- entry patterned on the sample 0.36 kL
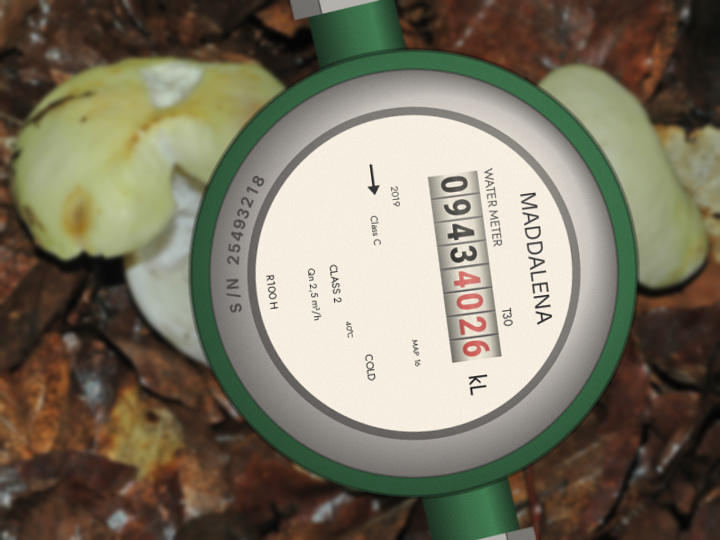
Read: 943.4026 kL
